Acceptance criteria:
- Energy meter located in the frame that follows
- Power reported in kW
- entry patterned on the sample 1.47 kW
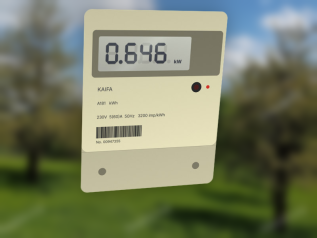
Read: 0.646 kW
